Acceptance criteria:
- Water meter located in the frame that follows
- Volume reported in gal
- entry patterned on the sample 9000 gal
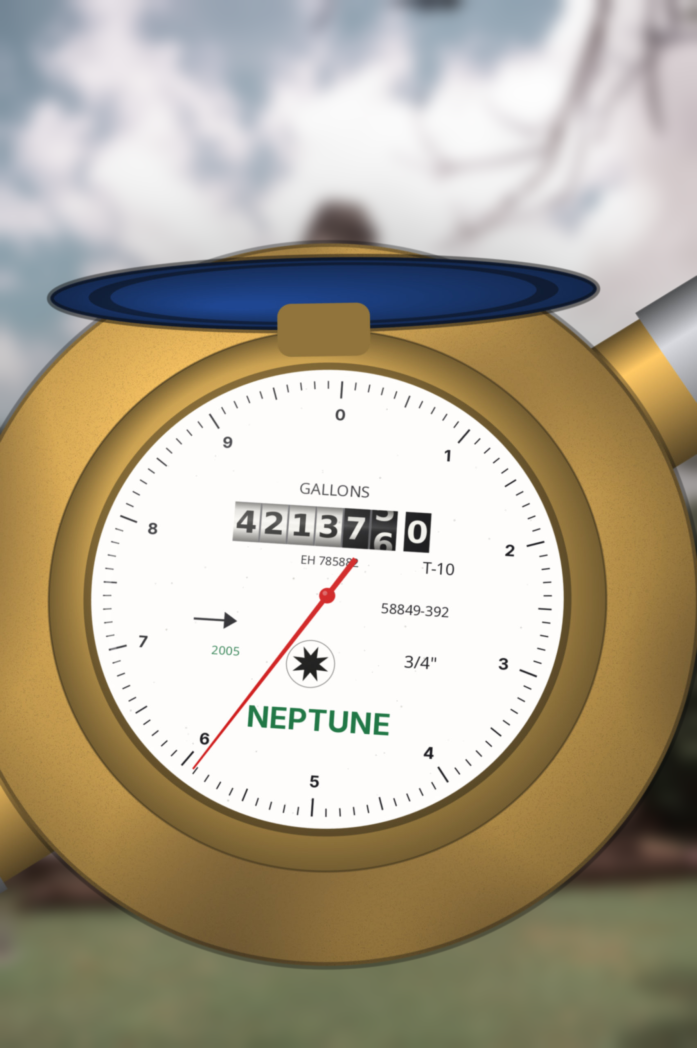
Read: 4213755.9 gal
